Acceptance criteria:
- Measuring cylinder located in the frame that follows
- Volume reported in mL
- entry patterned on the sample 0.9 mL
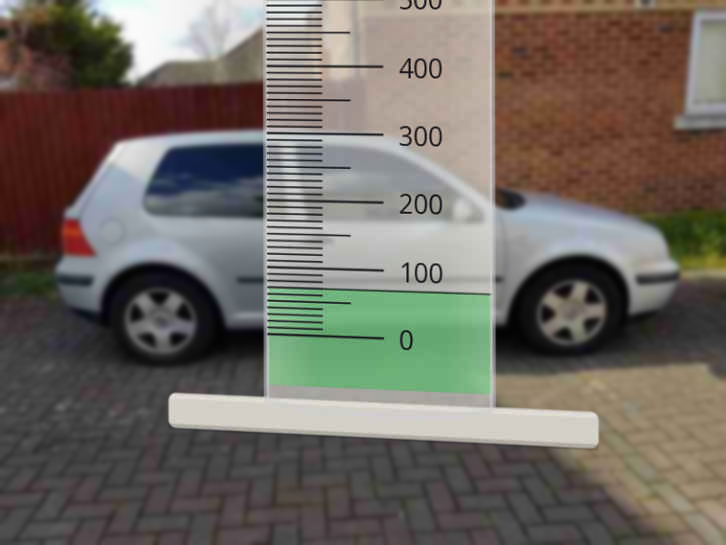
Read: 70 mL
